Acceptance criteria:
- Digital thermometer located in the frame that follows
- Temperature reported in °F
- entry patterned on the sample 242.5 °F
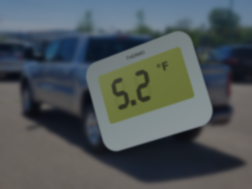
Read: 5.2 °F
